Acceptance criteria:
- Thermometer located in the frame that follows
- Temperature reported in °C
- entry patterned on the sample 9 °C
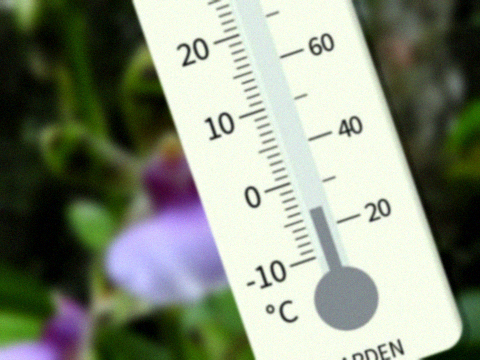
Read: -4 °C
